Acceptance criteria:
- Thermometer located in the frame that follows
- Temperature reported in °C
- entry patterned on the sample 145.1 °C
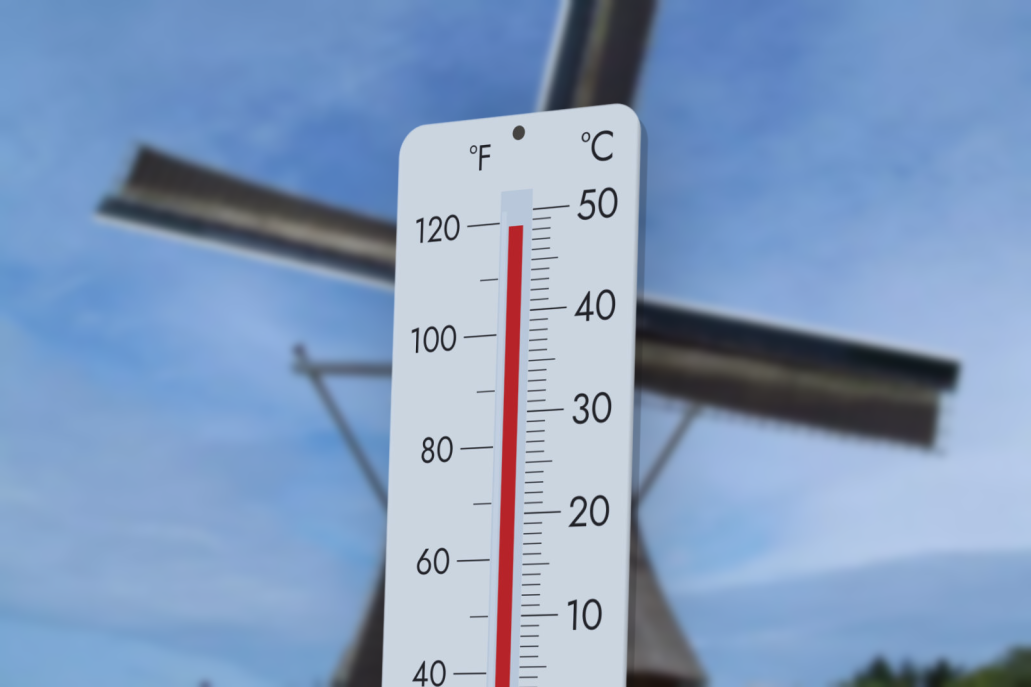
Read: 48.5 °C
